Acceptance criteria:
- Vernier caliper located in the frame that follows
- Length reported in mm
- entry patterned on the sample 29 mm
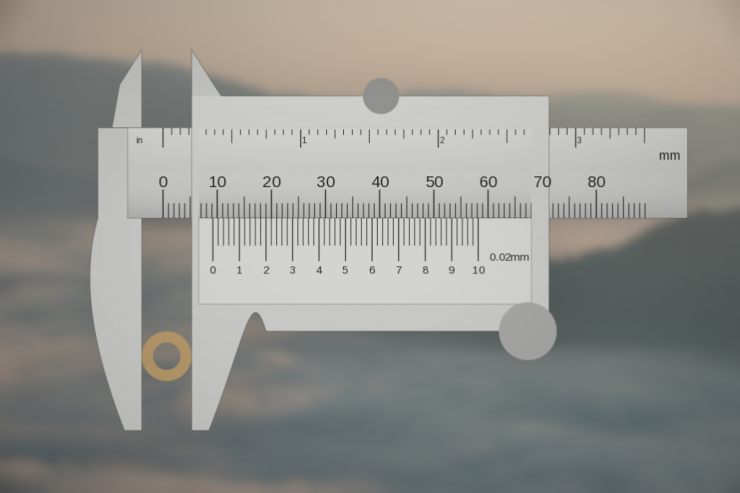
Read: 9.2 mm
